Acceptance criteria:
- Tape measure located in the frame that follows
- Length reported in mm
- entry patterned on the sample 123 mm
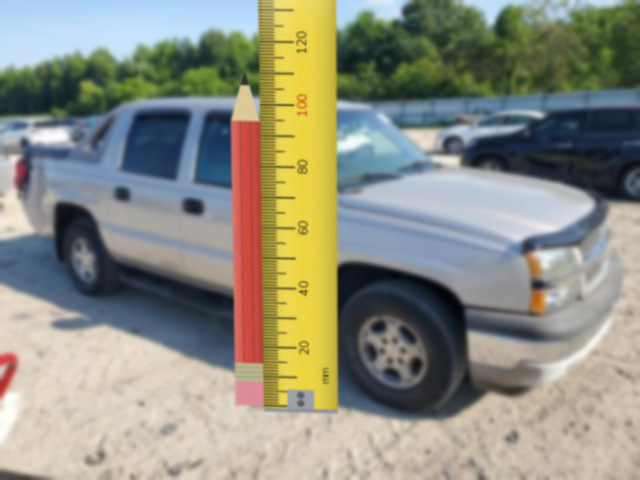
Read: 110 mm
